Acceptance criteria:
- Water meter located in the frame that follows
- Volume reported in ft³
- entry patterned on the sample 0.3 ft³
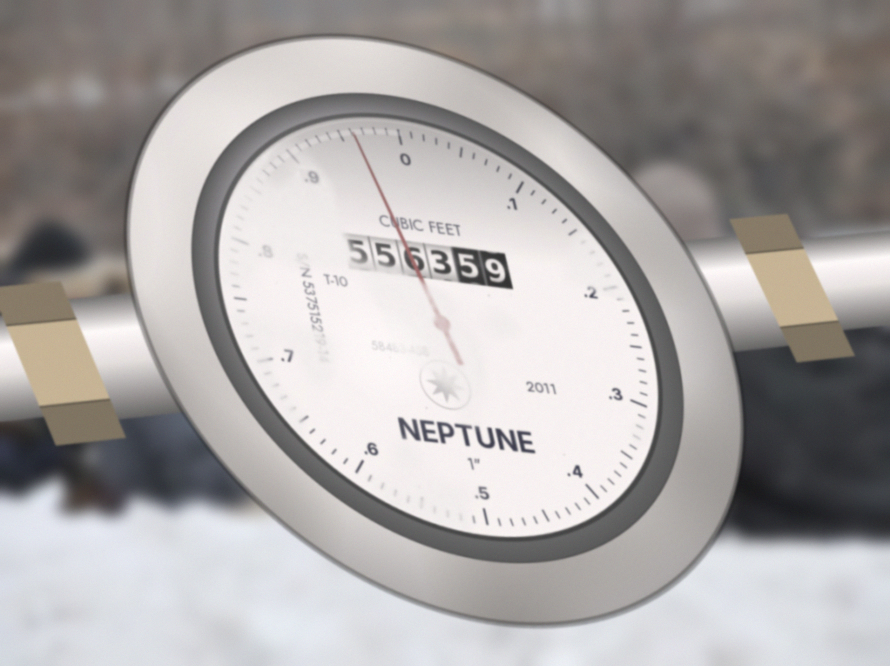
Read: 556358.96 ft³
